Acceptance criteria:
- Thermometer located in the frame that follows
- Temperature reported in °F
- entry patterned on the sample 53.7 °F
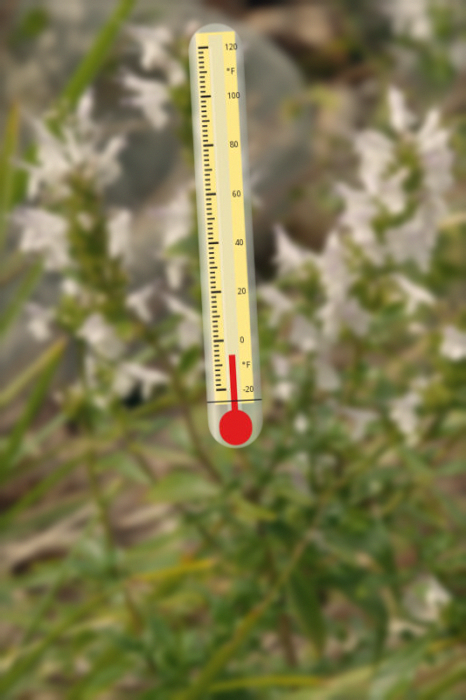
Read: -6 °F
